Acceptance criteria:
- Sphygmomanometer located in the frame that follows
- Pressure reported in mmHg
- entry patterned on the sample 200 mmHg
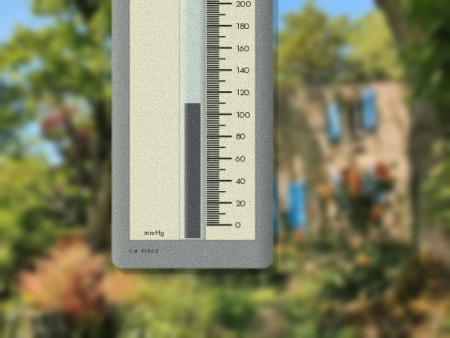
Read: 110 mmHg
